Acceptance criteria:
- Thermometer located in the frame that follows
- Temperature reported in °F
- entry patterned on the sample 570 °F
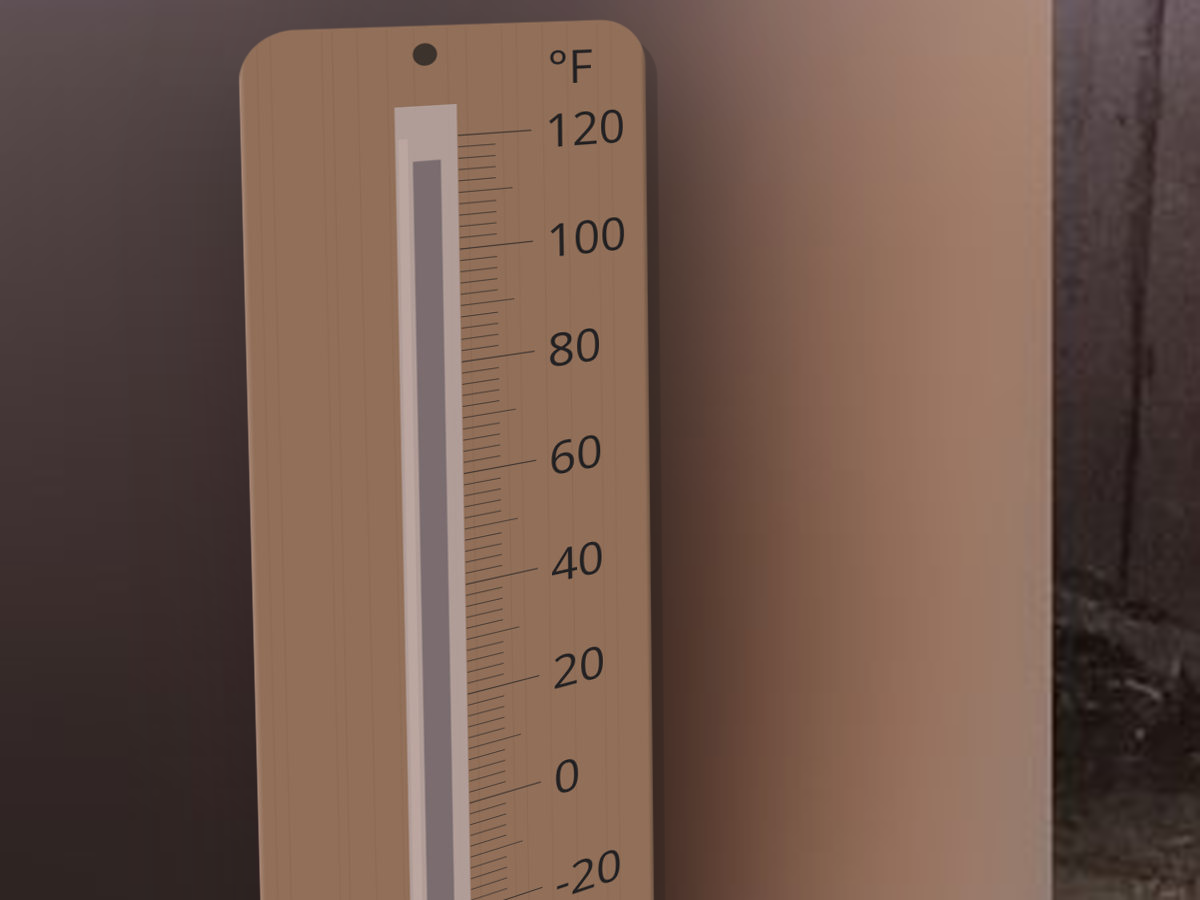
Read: 116 °F
